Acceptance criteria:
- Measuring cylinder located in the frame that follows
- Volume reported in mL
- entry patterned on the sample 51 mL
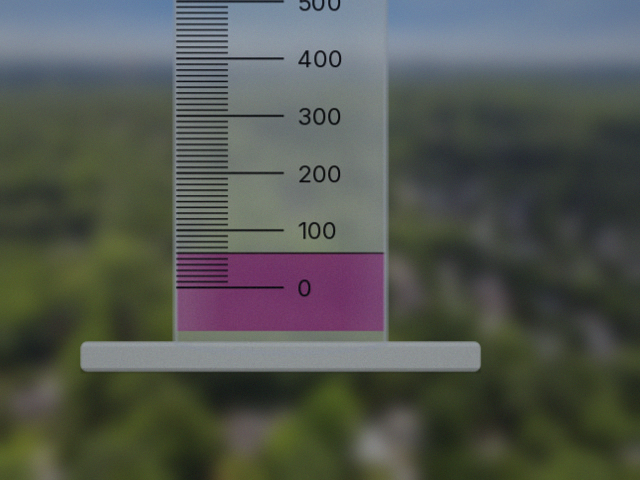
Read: 60 mL
